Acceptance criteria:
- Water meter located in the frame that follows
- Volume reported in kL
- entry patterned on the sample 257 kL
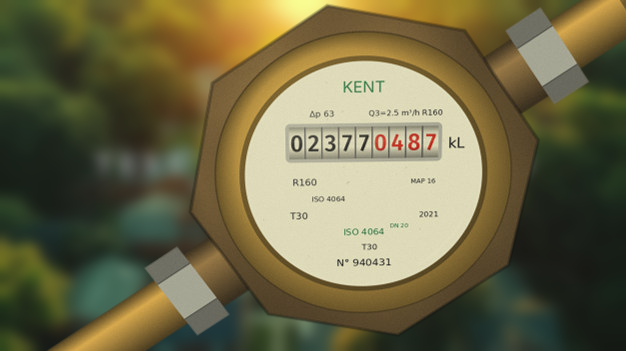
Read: 2377.0487 kL
